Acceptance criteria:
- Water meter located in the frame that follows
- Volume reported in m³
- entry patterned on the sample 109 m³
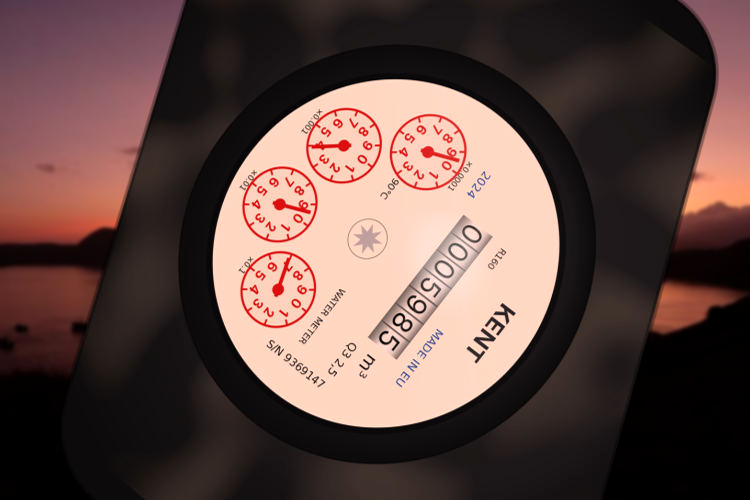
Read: 5985.6939 m³
